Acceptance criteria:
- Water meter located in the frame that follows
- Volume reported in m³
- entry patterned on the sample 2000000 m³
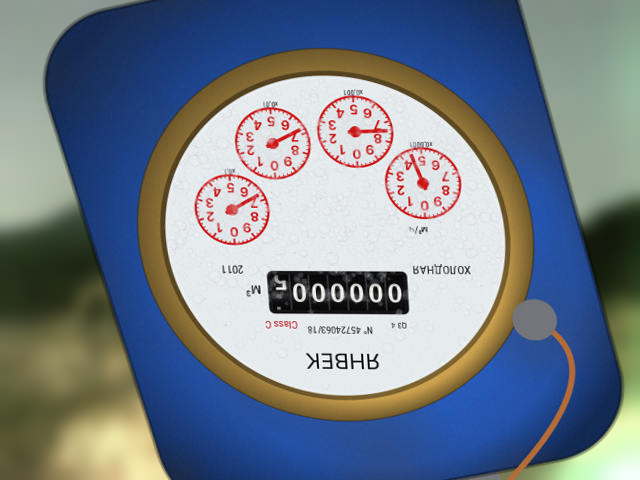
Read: 4.6674 m³
